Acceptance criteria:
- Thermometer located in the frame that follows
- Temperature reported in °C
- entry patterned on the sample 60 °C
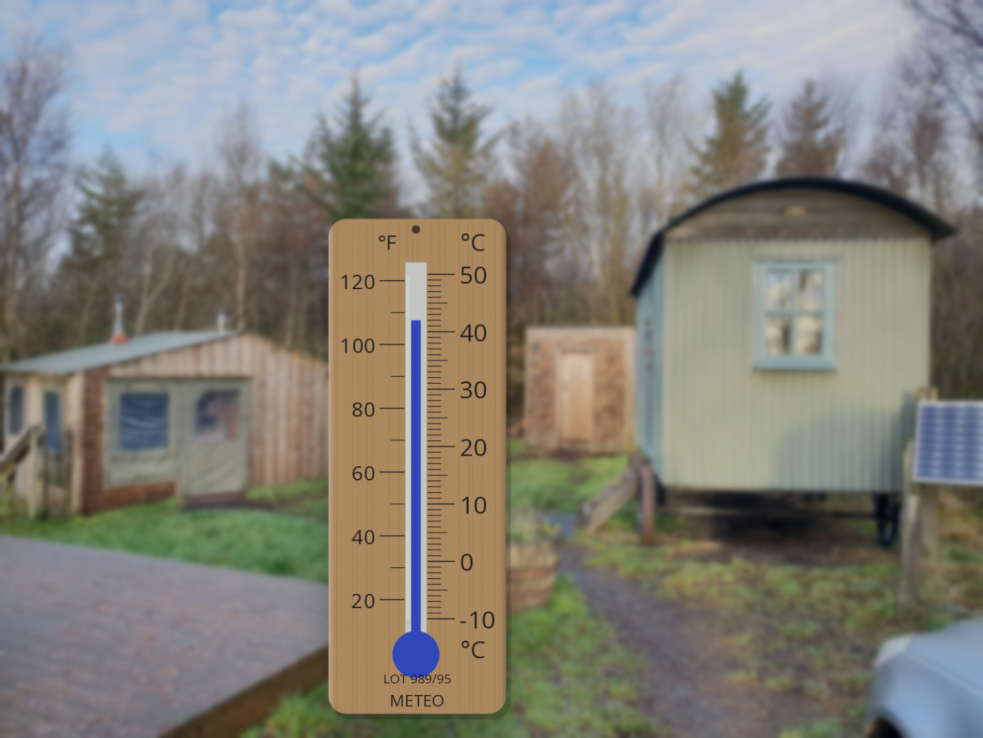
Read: 42 °C
